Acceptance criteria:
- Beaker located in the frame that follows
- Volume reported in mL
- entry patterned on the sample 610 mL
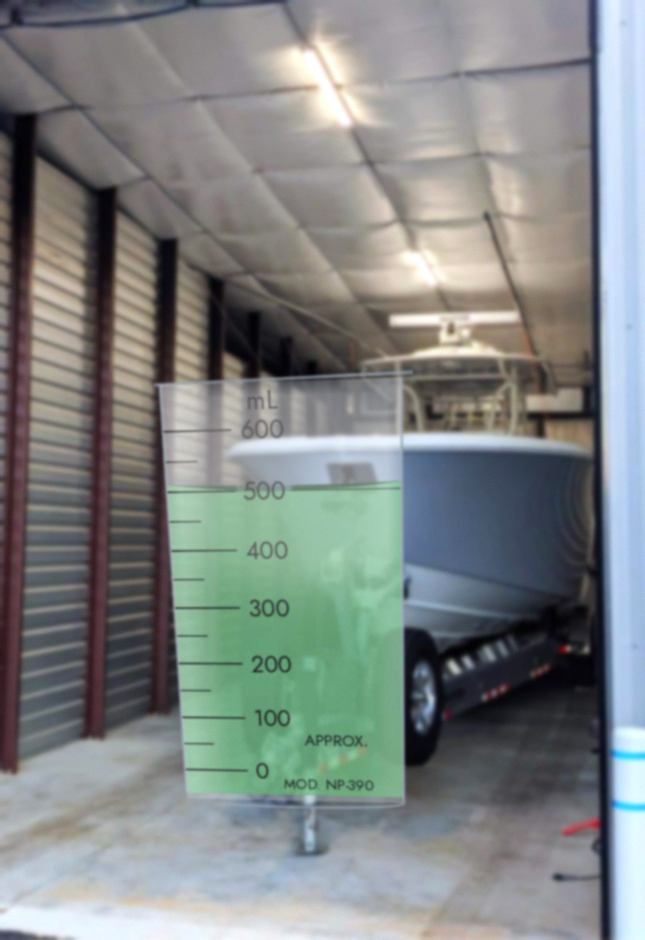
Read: 500 mL
